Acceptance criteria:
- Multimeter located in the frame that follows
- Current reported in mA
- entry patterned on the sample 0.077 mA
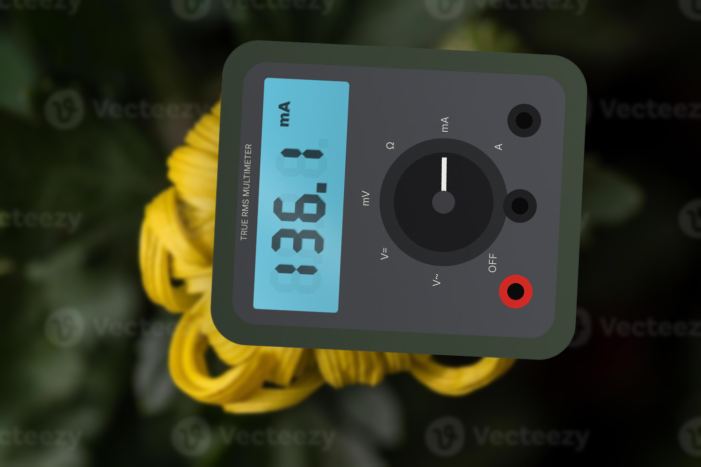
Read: 136.1 mA
